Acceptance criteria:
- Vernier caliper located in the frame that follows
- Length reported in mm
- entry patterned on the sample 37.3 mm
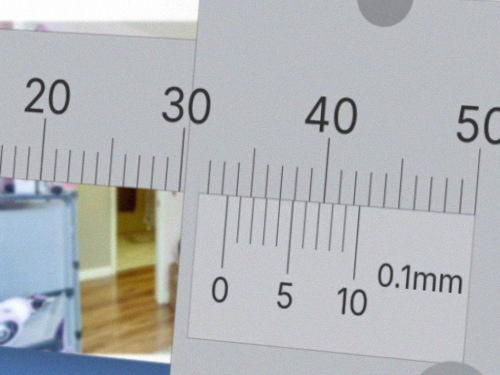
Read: 33.4 mm
